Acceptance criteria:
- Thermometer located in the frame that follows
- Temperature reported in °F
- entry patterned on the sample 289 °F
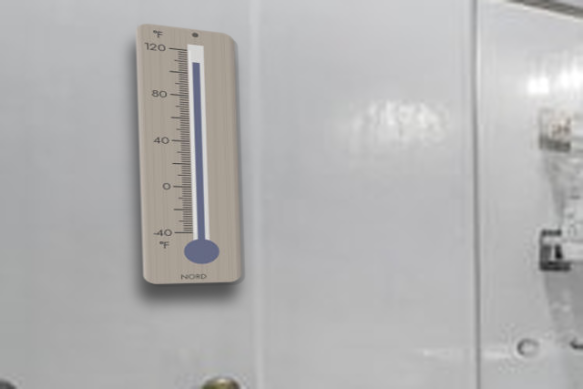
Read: 110 °F
